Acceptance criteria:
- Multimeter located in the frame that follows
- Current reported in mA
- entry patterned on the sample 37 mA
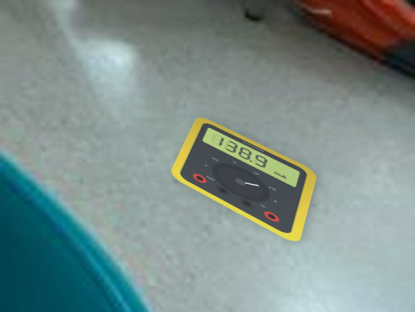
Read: 138.9 mA
